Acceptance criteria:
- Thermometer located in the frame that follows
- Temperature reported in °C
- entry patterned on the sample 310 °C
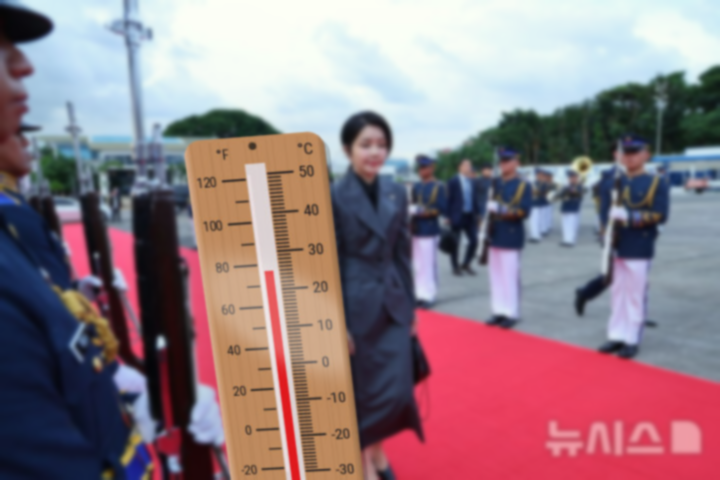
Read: 25 °C
